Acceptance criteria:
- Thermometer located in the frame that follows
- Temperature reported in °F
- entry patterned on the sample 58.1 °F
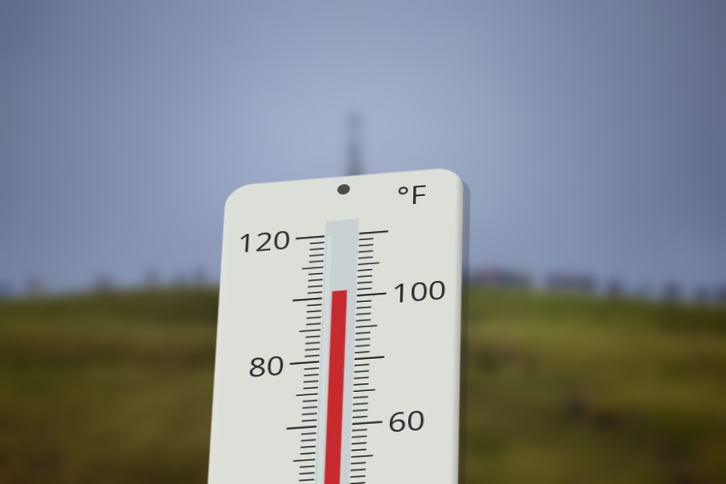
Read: 102 °F
